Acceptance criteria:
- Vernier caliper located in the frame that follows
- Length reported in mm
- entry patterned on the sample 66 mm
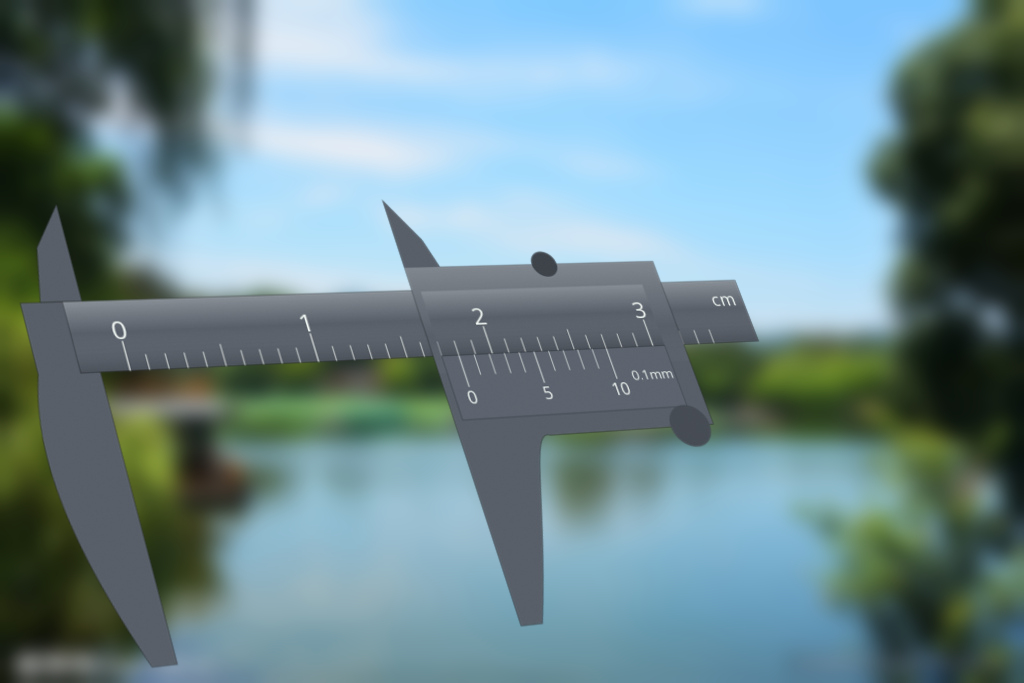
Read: 18.0 mm
